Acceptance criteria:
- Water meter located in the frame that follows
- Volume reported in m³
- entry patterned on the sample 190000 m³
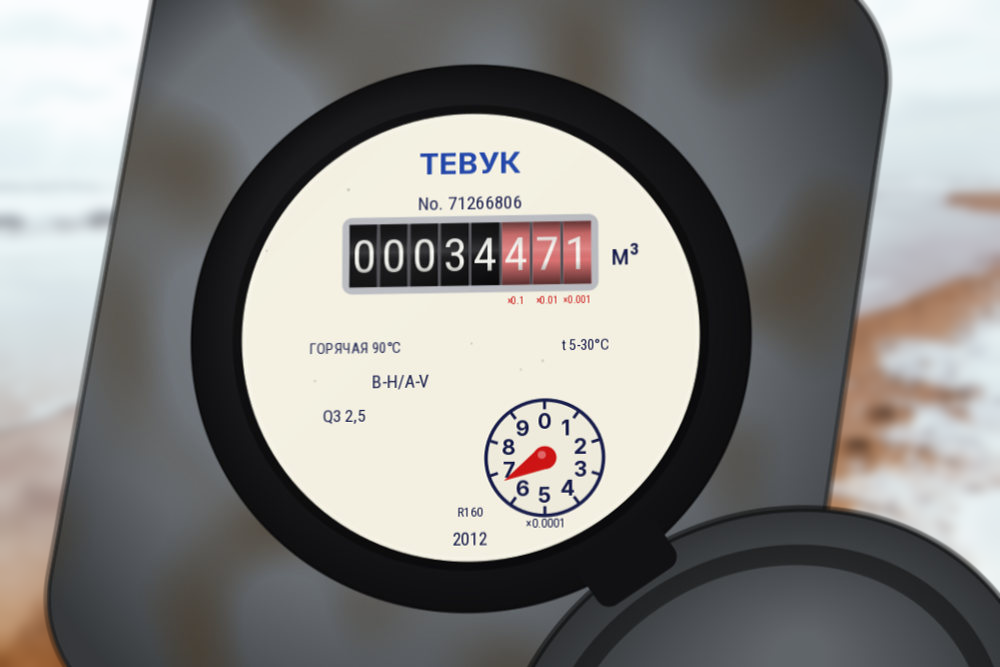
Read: 34.4716 m³
